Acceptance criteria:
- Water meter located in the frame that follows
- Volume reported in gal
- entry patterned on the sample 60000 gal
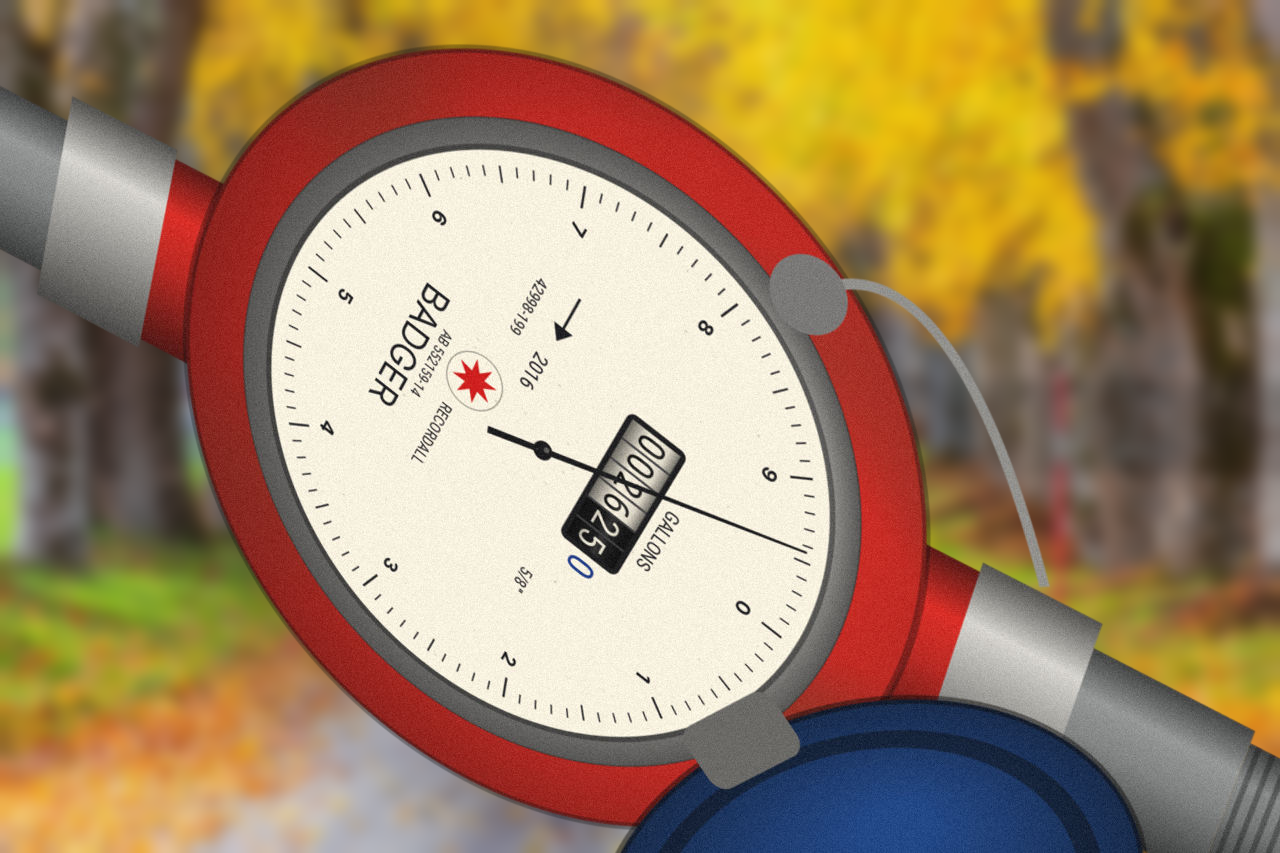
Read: 26249.4 gal
